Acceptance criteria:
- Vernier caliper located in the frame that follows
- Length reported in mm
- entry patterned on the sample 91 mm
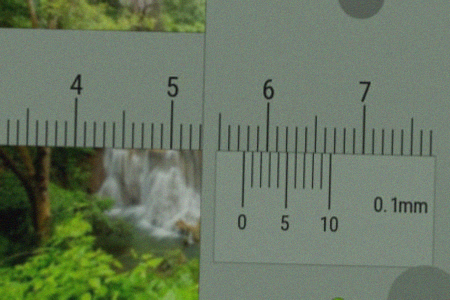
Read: 57.6 mm
